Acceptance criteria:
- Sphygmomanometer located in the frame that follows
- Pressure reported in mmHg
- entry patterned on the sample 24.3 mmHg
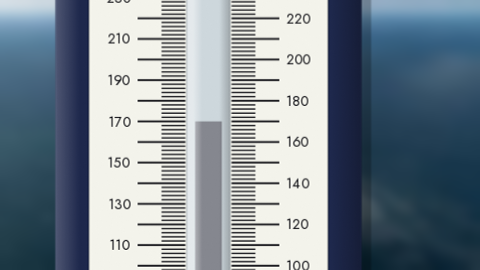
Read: 170 mmHg
